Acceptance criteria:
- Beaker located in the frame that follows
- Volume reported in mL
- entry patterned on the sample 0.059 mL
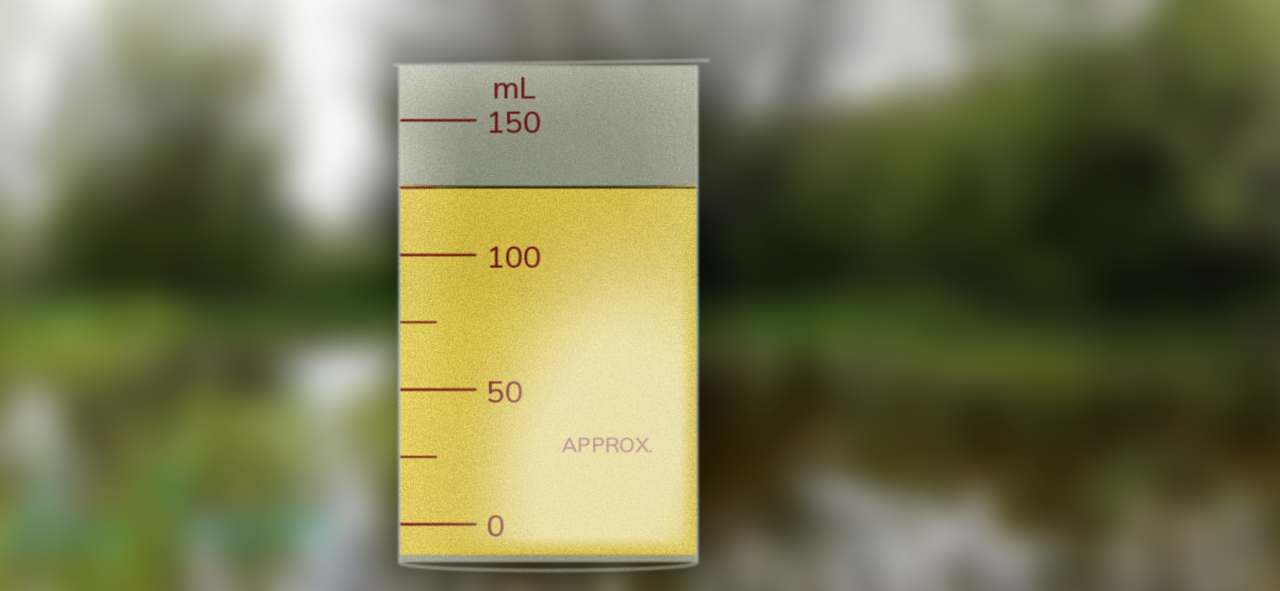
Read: 125 mL
